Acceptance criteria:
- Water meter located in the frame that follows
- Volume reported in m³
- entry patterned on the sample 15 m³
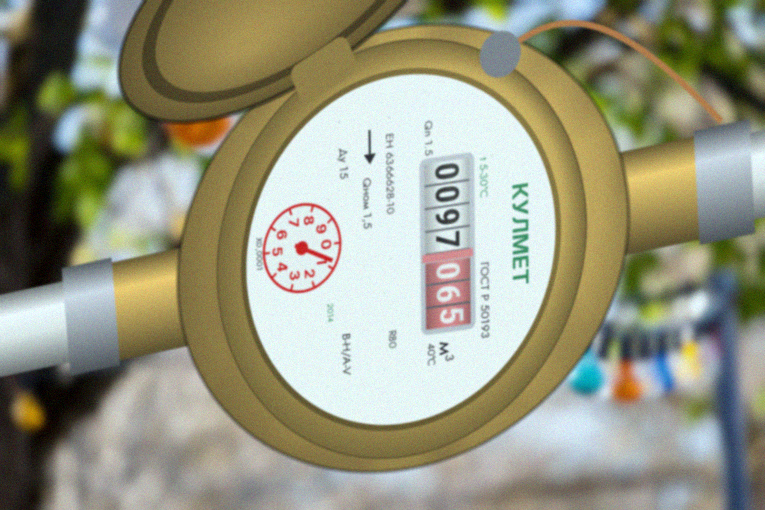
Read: 97.0650 m³
